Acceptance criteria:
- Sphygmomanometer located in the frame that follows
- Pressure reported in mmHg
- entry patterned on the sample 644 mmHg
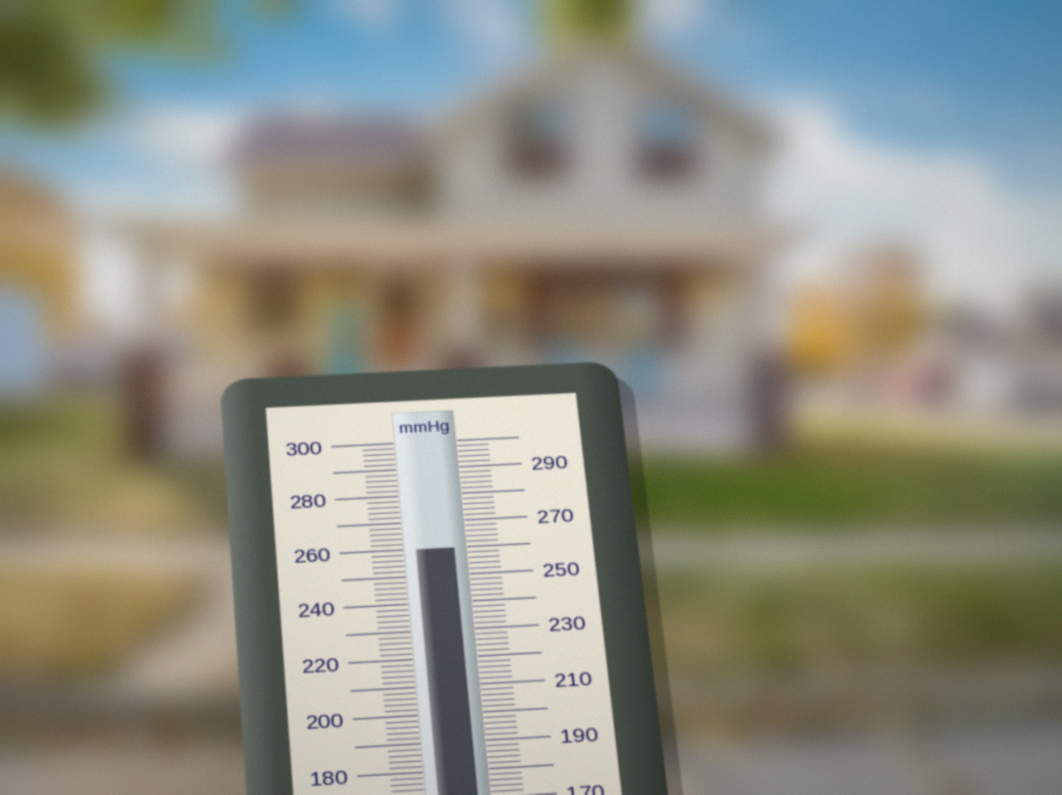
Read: 260 mmHg
